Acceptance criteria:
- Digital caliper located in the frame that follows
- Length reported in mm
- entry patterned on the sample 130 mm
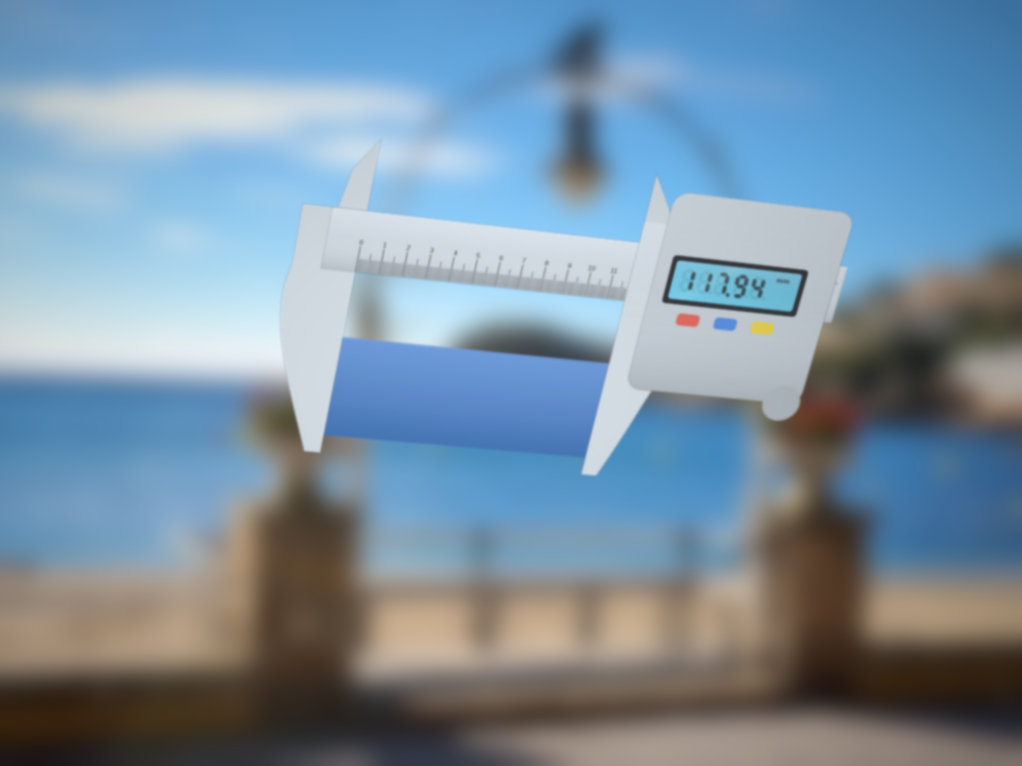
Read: 117.94 mm
